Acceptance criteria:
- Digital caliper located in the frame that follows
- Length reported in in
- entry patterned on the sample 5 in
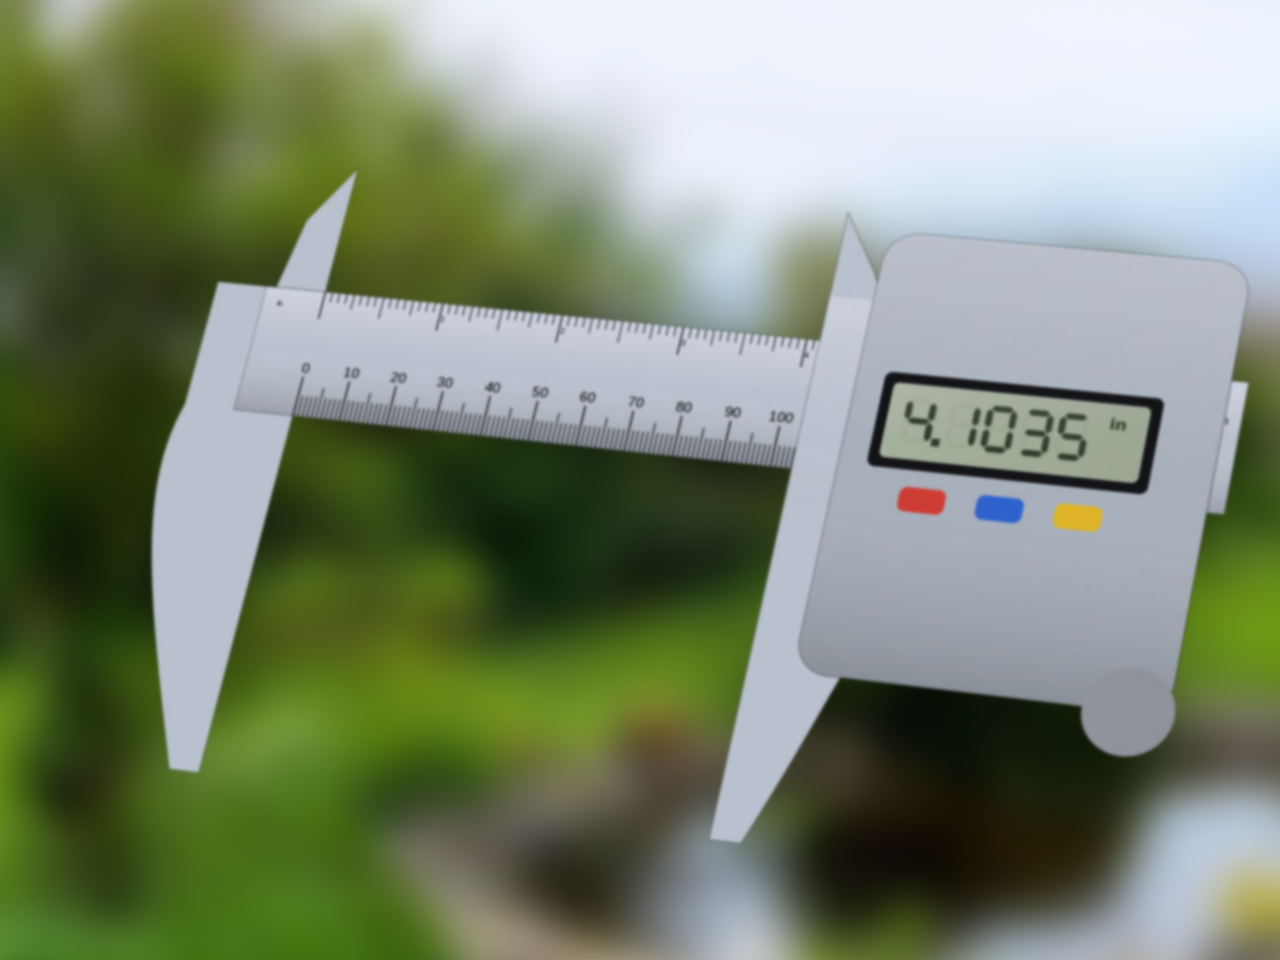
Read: 4.1035 in
